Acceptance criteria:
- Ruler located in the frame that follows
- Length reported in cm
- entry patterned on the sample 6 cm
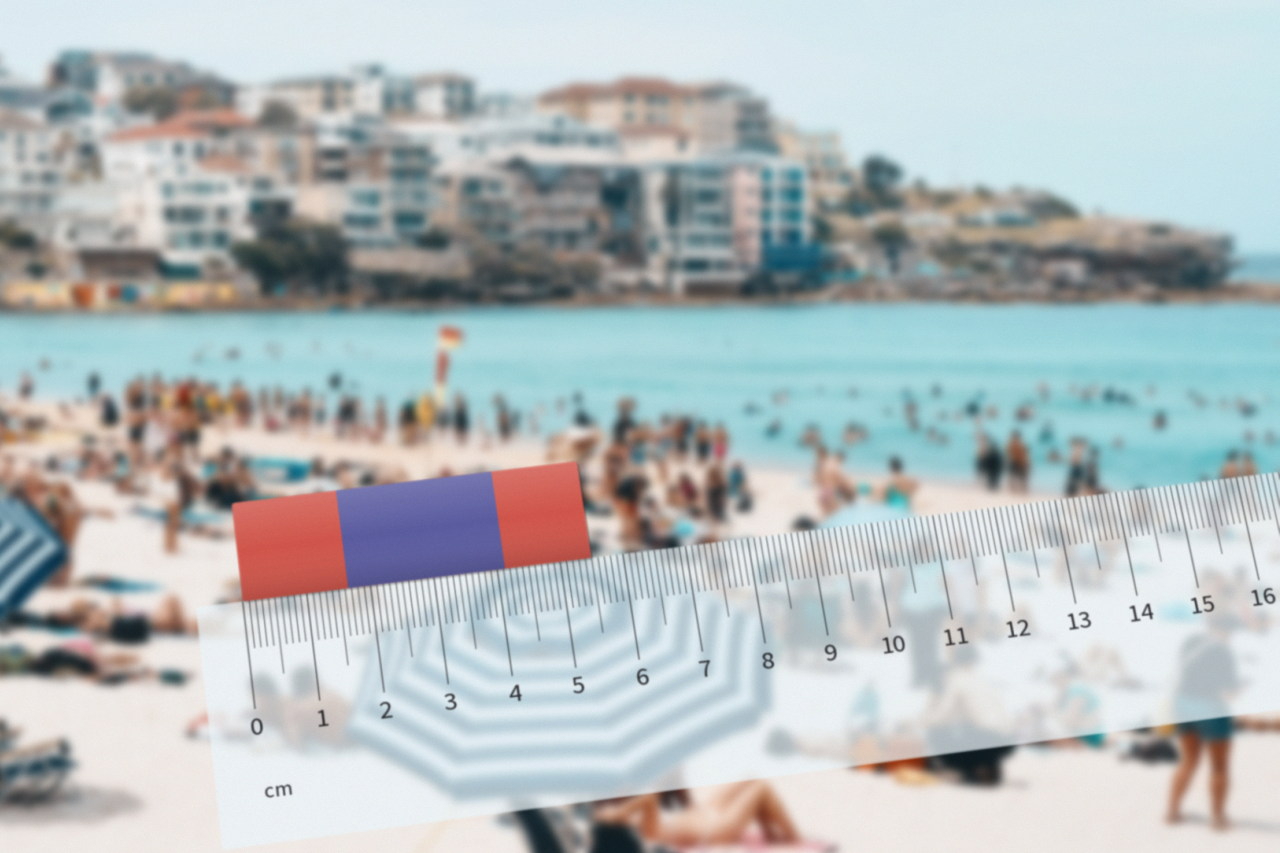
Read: 5.5 cm
